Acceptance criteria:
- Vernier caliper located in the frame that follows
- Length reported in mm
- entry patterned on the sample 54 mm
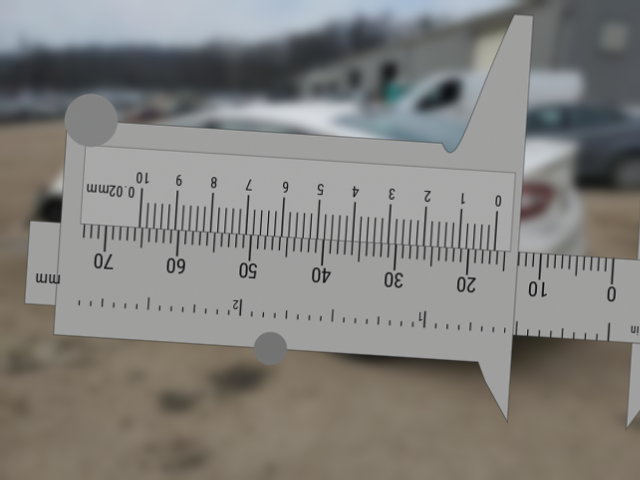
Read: 16.4 mm
